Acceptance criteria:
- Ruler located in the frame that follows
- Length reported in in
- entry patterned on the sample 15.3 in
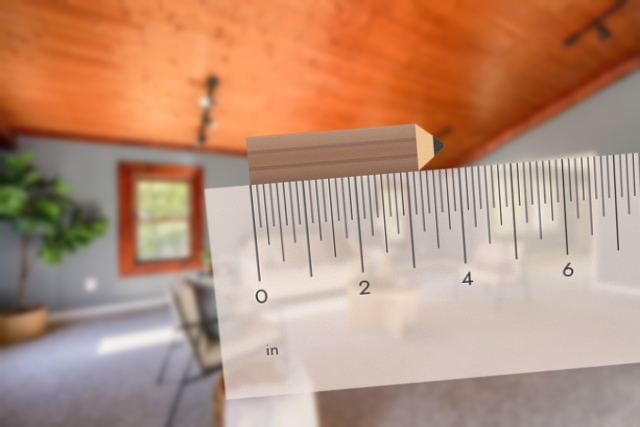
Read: 3.75 in
